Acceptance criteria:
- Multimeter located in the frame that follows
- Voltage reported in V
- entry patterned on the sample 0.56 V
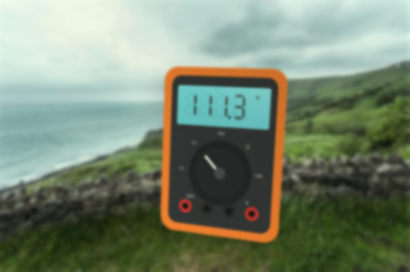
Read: 111.3 V
